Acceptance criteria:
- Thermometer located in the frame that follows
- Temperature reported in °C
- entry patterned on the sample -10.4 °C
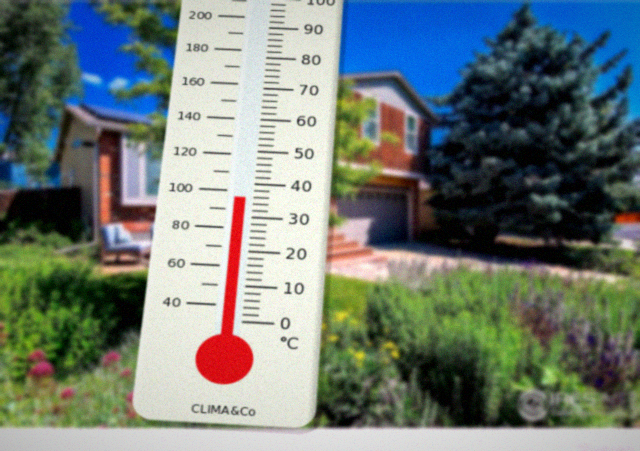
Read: 36 °C
